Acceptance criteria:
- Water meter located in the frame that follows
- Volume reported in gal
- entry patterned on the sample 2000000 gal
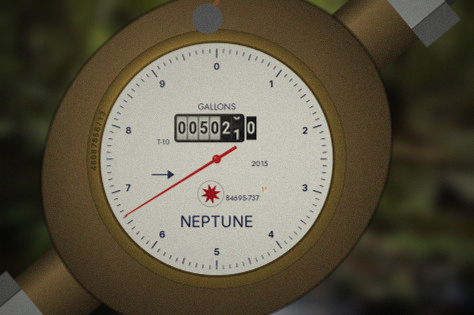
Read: 50206.6 gal
